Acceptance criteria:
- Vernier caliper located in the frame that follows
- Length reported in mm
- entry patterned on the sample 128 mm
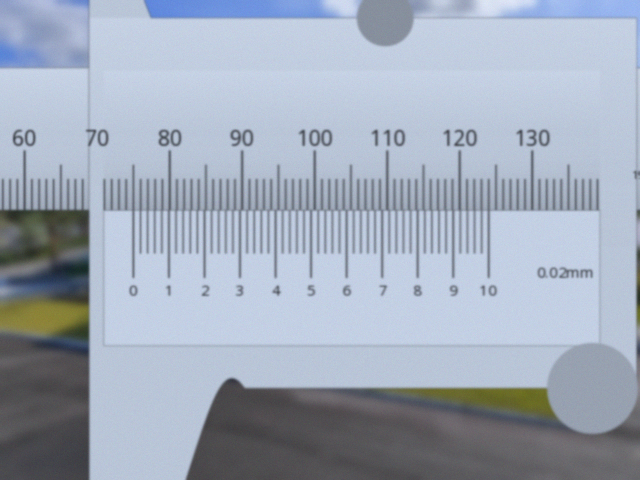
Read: 75.0 mm
